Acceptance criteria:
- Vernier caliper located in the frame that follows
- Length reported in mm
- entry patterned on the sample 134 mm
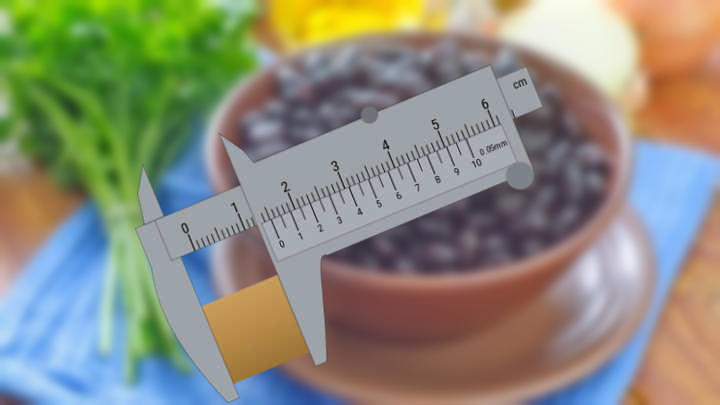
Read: 15.2 mm
